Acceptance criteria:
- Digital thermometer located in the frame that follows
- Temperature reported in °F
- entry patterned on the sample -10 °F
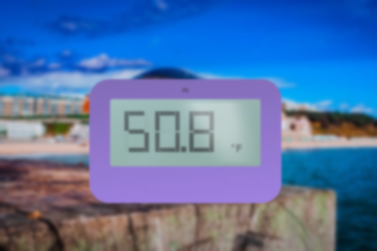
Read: 50.8 °F
